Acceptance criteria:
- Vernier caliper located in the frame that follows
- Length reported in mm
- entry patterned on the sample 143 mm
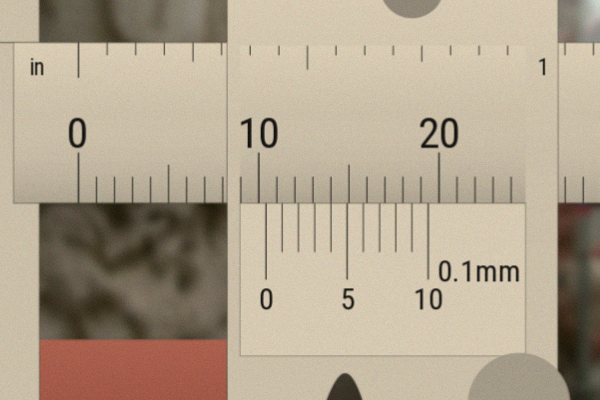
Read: 10.4 mm
